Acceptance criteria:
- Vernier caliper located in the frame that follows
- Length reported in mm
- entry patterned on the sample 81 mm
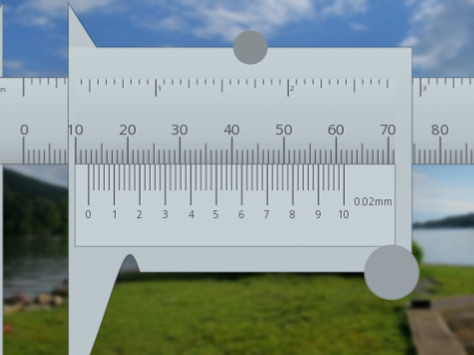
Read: 12.5 mm
